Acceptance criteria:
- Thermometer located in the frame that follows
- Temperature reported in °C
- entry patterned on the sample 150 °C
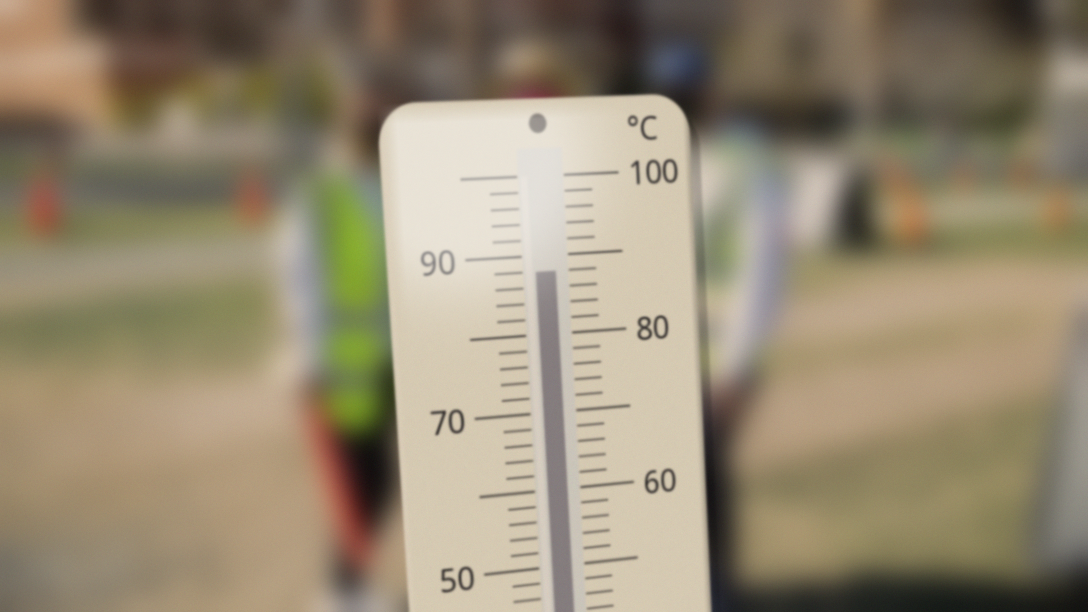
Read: 88 °C
